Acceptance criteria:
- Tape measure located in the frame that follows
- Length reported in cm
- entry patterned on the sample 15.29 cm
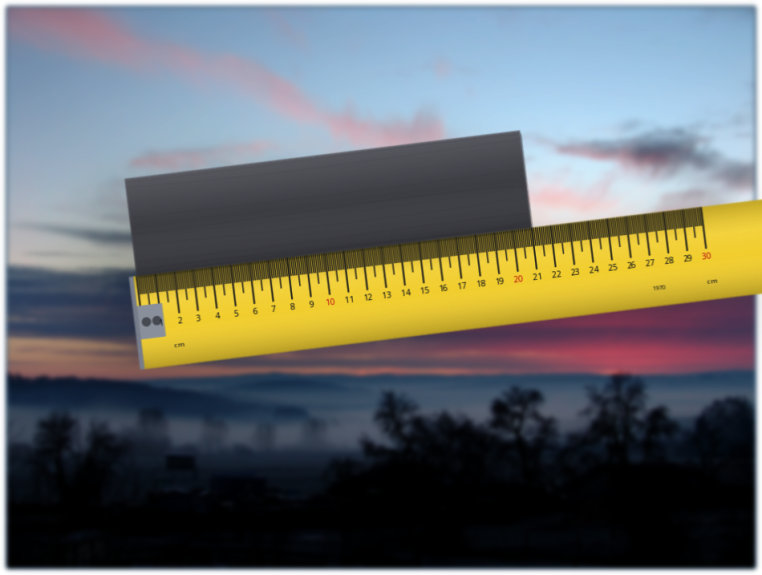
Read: 21 cm
